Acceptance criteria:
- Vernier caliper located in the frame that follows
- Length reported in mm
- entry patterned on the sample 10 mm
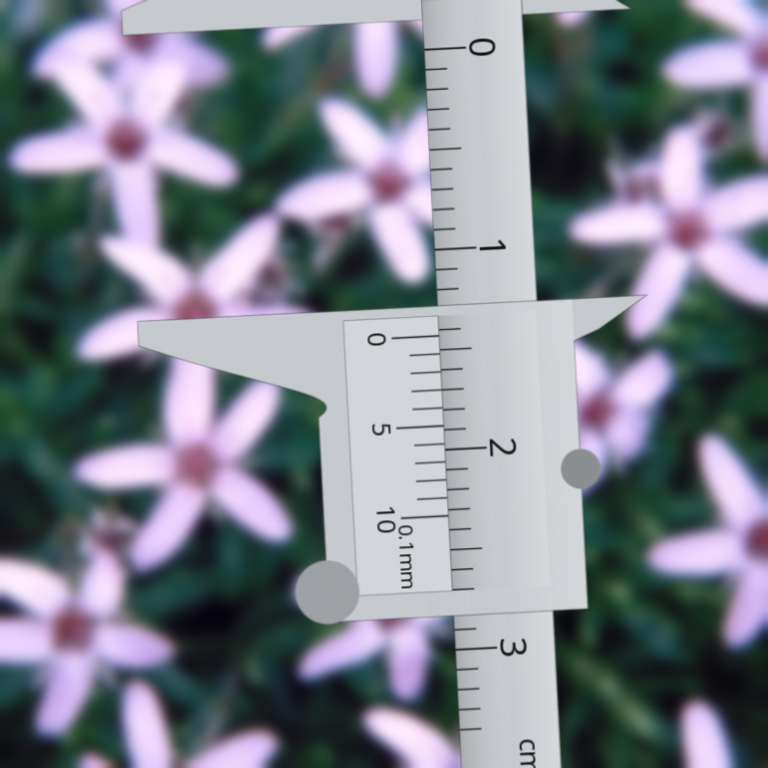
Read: 14.3 mm
